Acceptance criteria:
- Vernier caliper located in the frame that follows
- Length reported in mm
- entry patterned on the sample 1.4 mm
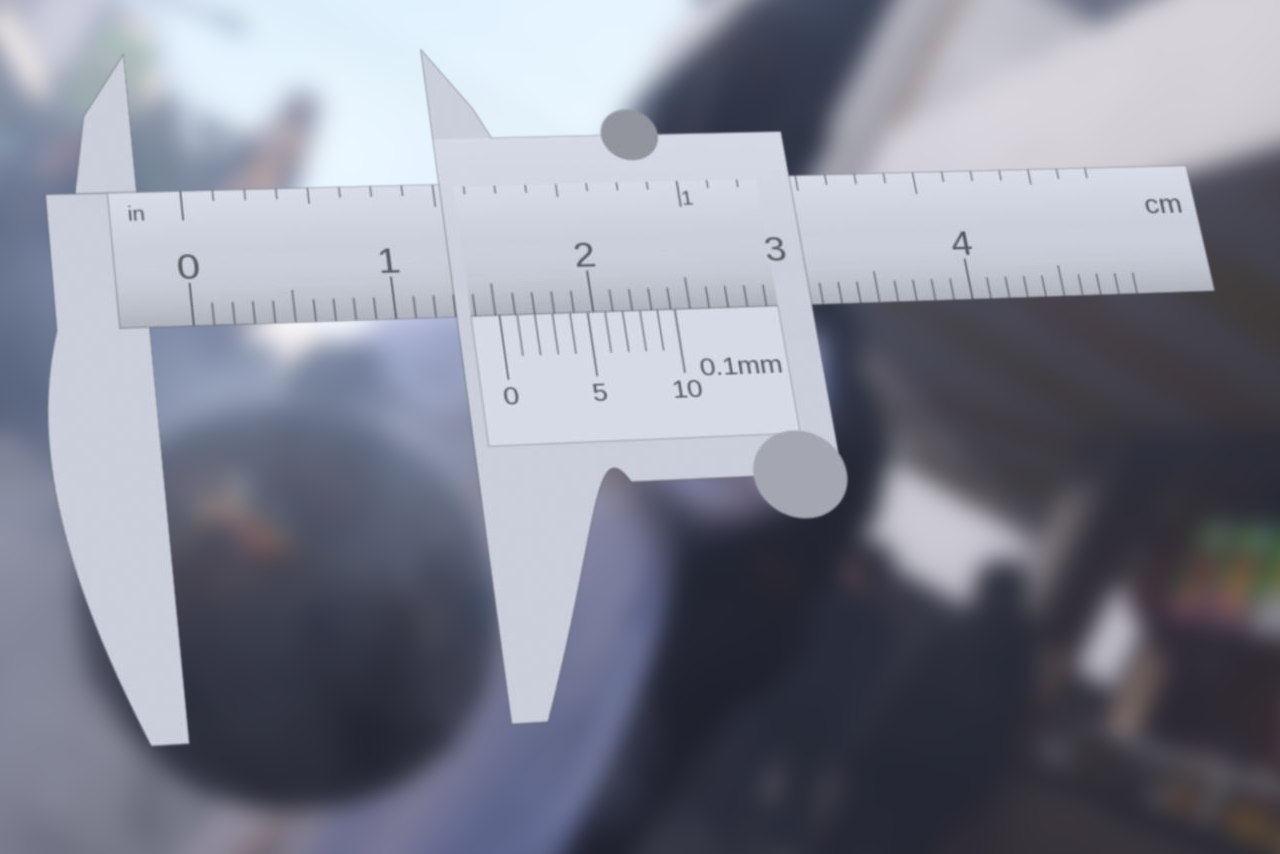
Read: 15.2 mm
